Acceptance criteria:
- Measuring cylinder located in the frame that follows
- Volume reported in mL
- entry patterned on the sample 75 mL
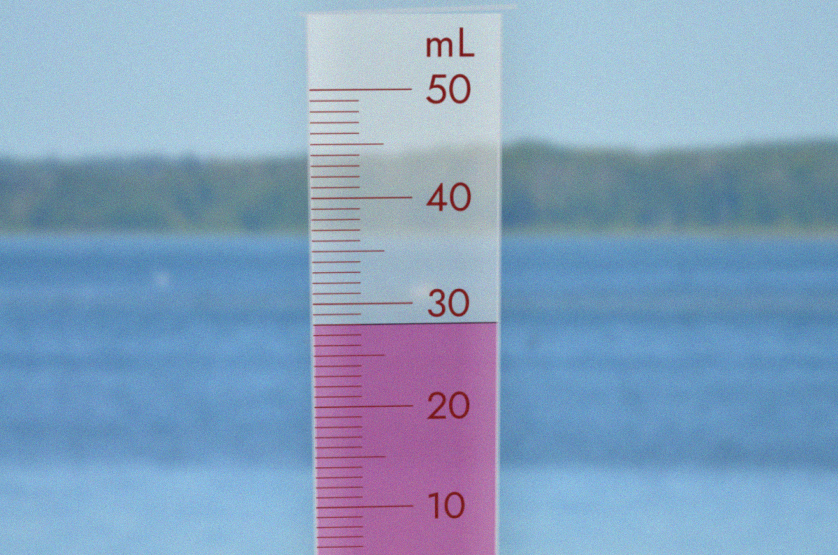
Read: 28 mL
